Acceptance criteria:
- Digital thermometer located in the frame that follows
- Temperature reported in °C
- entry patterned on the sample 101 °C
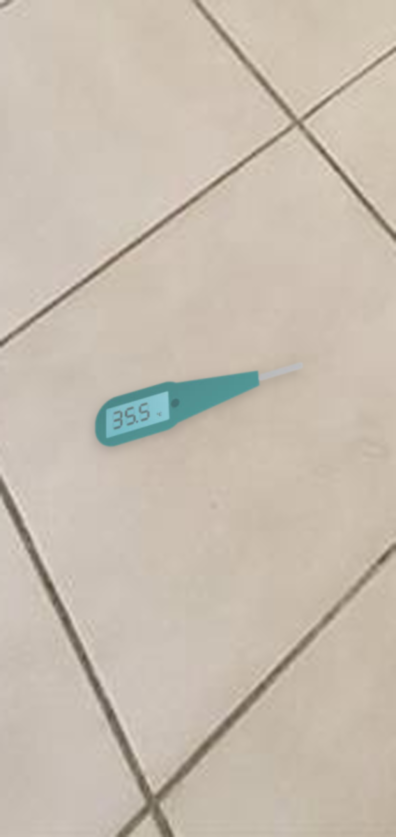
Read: 35.5 °C
